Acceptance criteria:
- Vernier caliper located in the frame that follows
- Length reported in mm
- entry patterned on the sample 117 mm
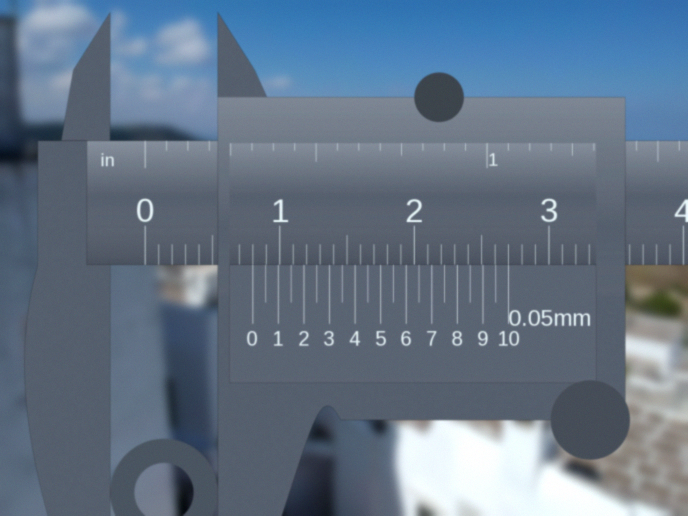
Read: 8.0 mm
